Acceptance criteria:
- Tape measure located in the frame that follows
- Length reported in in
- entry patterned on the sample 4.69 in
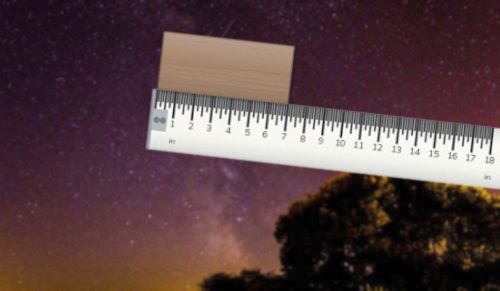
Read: 7 in
